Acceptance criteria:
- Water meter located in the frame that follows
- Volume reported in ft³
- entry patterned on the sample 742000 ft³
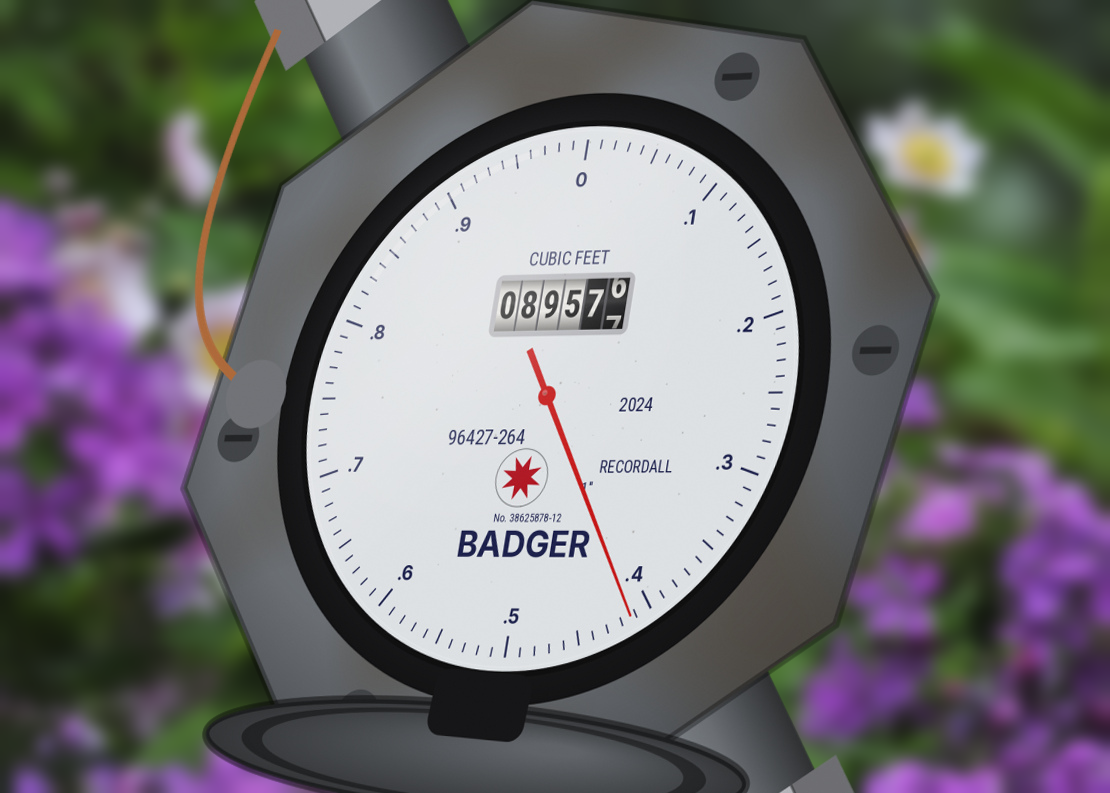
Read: 89576.41 ft³
